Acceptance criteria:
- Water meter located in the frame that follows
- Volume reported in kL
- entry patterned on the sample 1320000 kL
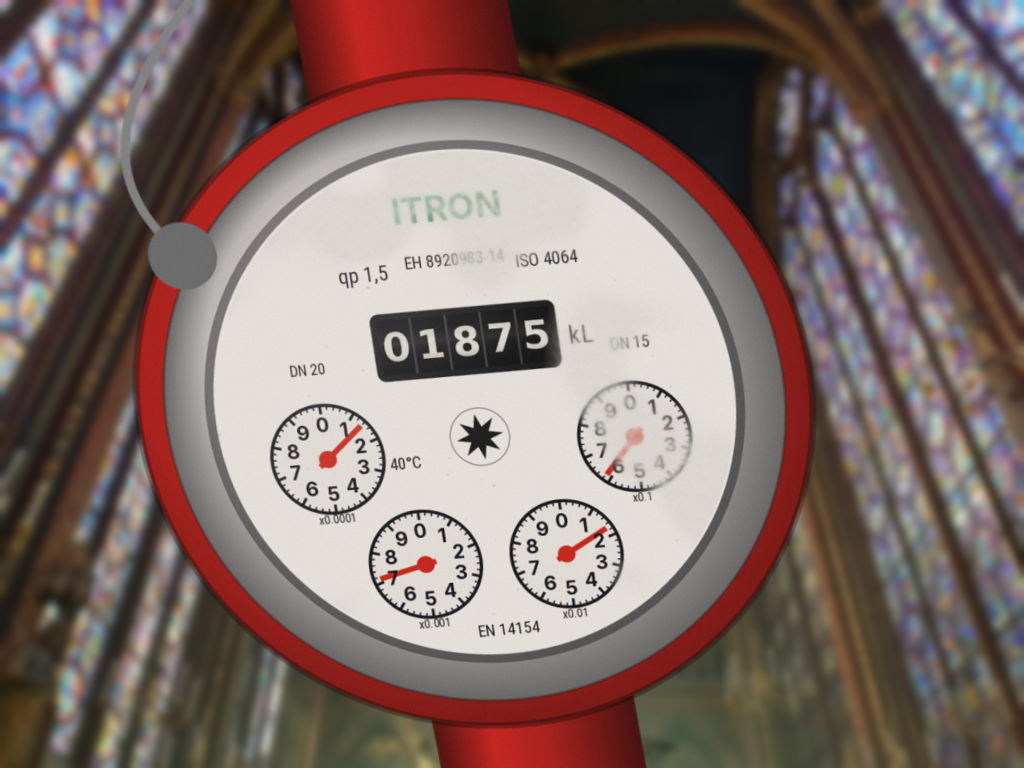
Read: 1875.6171 kL
